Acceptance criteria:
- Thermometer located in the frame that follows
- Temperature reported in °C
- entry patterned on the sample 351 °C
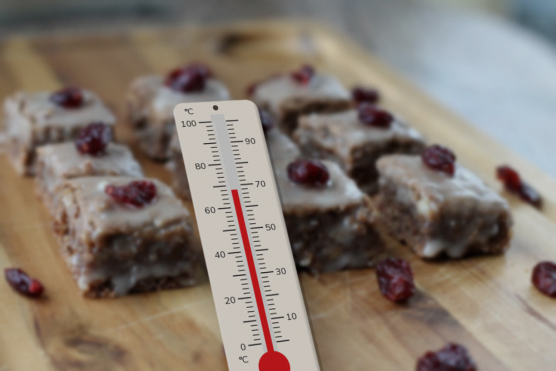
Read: 68 °C
